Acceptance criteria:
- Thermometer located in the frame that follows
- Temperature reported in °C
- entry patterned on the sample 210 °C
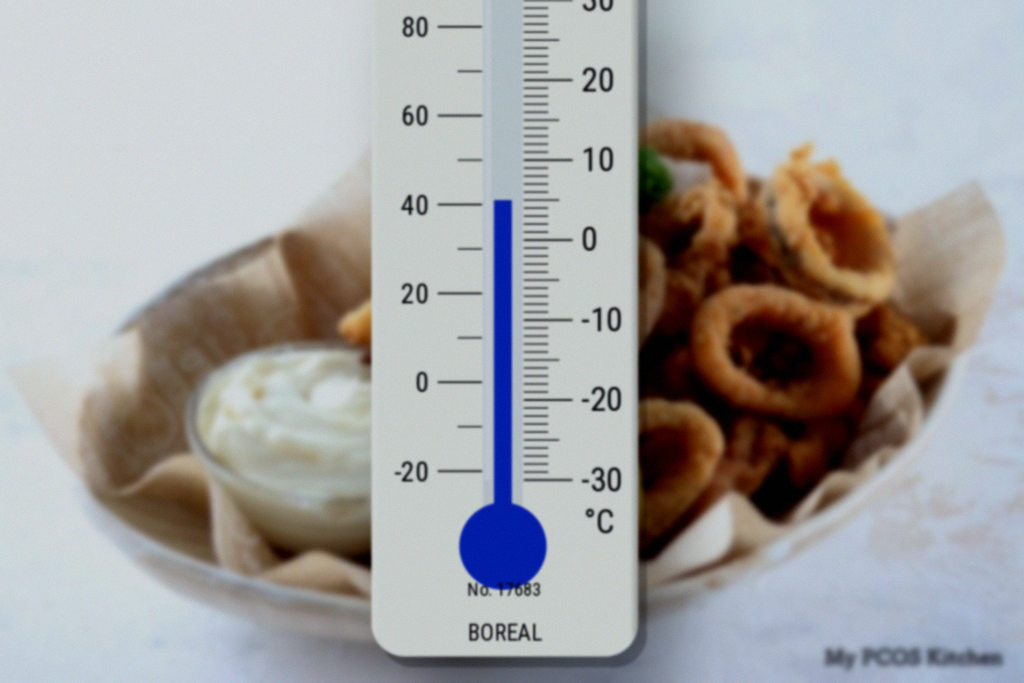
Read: 5 °C
